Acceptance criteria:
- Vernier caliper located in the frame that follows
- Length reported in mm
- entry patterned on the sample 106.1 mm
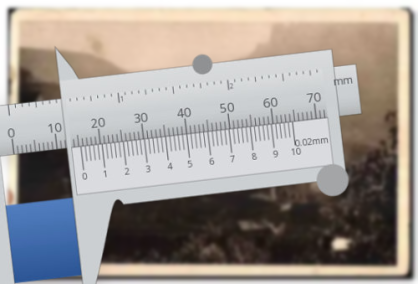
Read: 15.5 mm
